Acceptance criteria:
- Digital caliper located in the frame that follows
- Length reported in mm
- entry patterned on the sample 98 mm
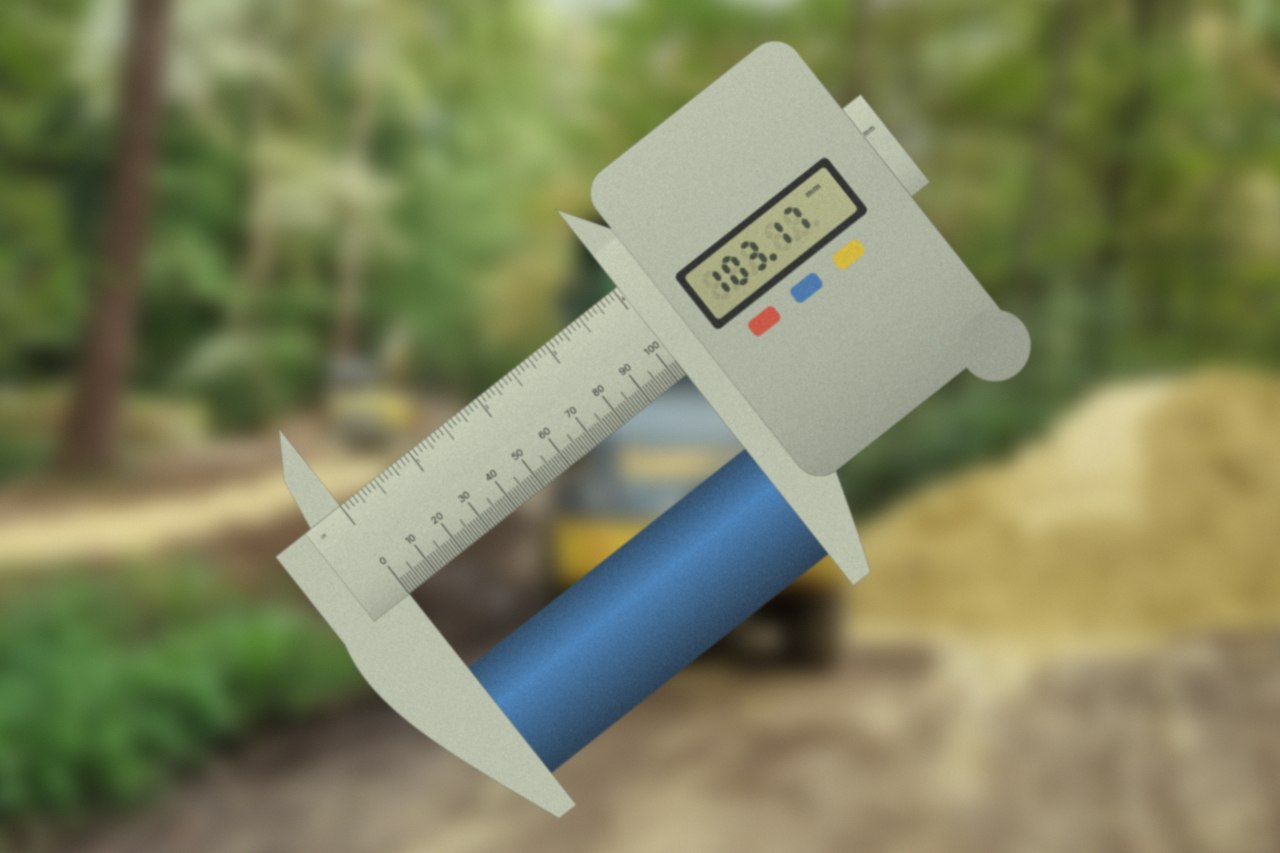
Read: 103.17 mm
